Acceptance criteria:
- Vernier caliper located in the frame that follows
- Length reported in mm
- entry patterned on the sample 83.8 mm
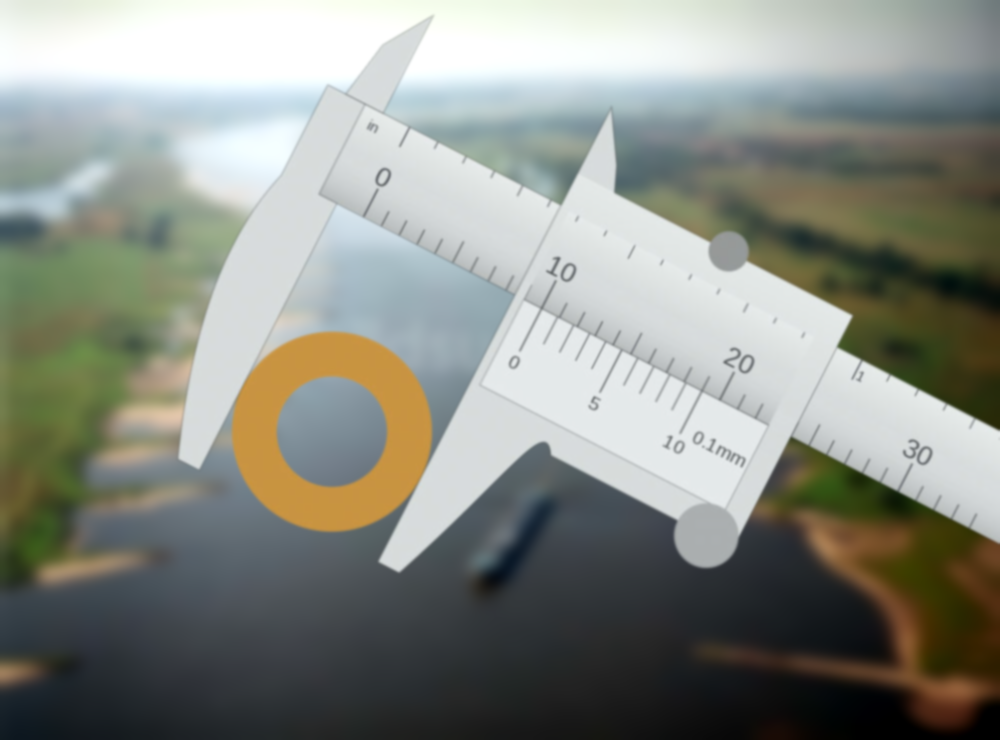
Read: 10.0 mm
